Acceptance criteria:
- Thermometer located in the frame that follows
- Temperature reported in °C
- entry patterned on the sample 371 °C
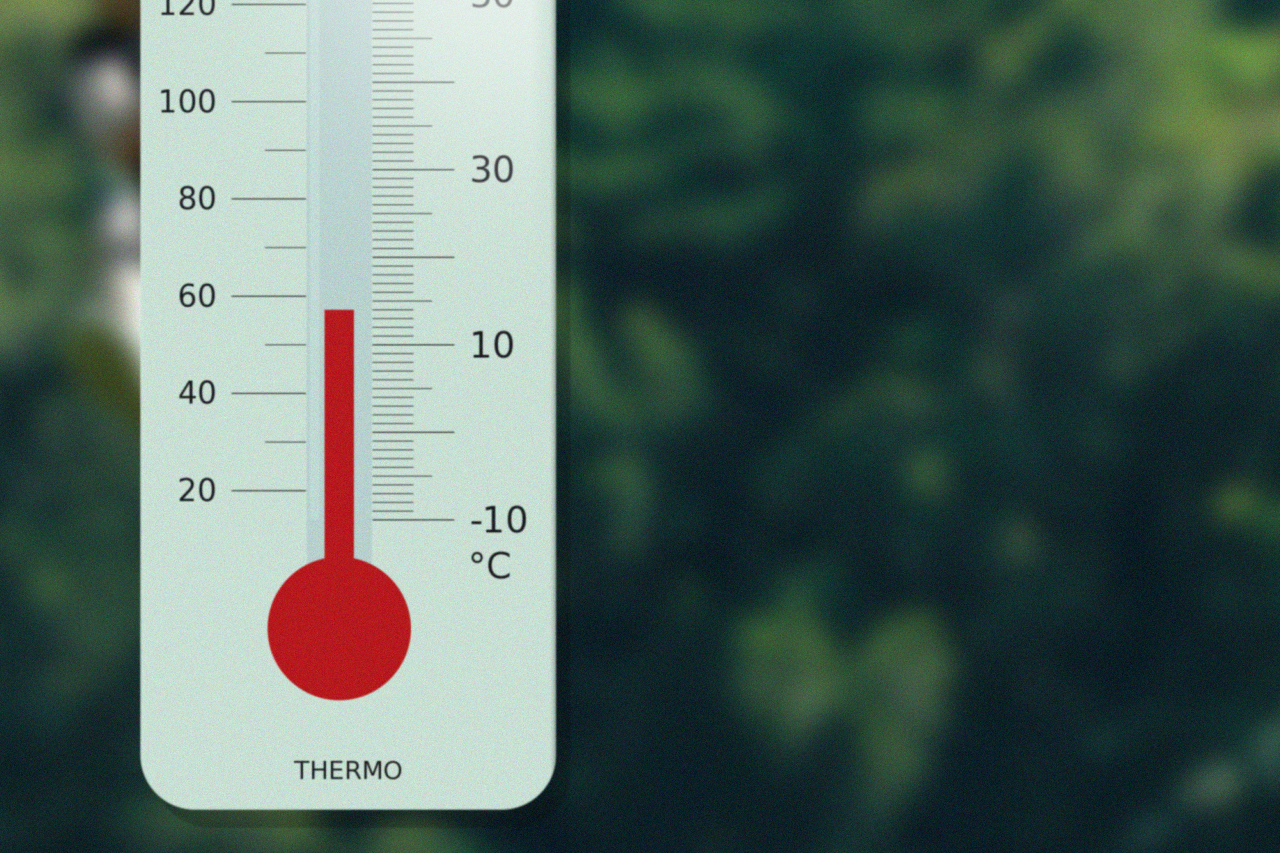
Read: 14 °C
